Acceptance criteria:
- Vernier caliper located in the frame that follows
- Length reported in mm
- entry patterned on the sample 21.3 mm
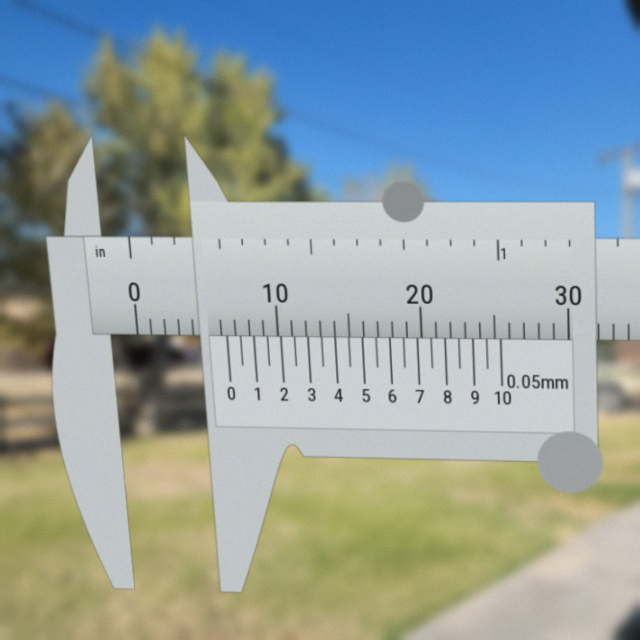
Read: 6.4 mm
